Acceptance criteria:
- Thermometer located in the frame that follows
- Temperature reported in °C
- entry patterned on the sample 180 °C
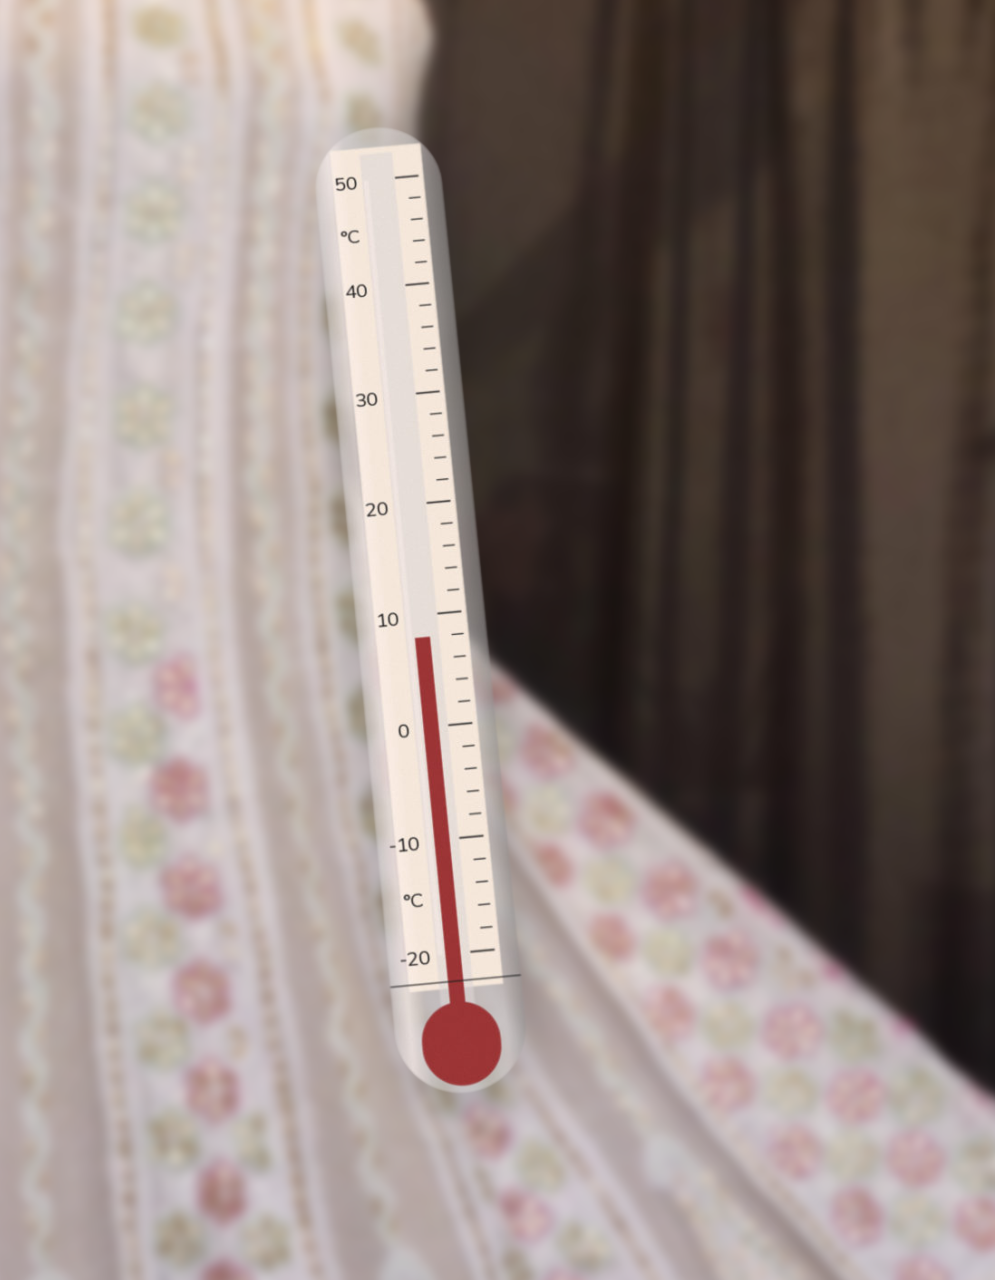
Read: 8 °C
